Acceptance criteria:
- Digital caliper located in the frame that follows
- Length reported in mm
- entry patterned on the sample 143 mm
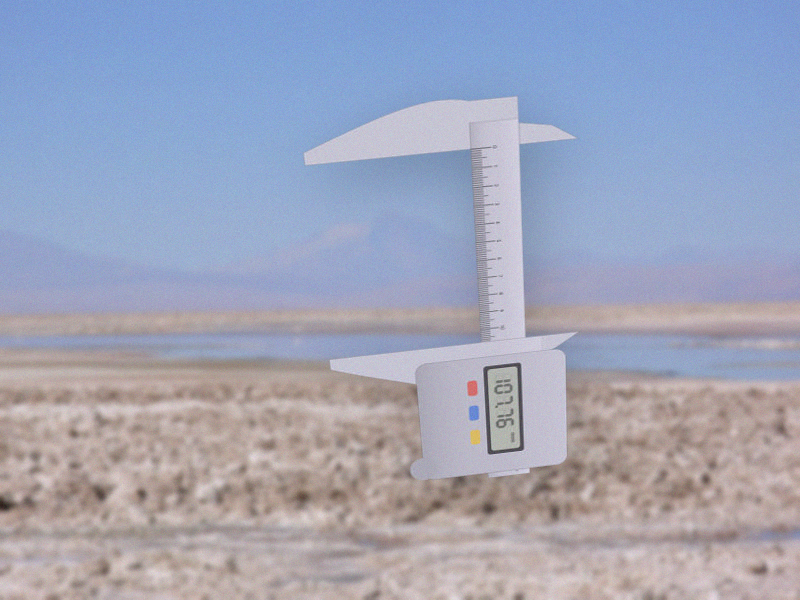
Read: 107.76 mm
